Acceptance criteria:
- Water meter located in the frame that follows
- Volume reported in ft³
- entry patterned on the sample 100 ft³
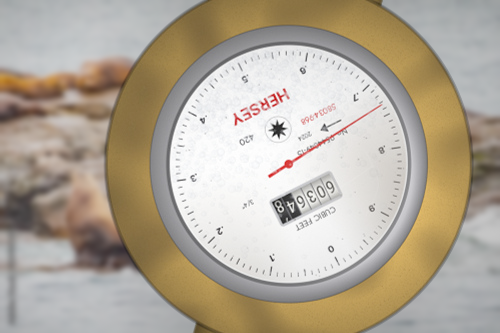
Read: 603647.73 ft³
